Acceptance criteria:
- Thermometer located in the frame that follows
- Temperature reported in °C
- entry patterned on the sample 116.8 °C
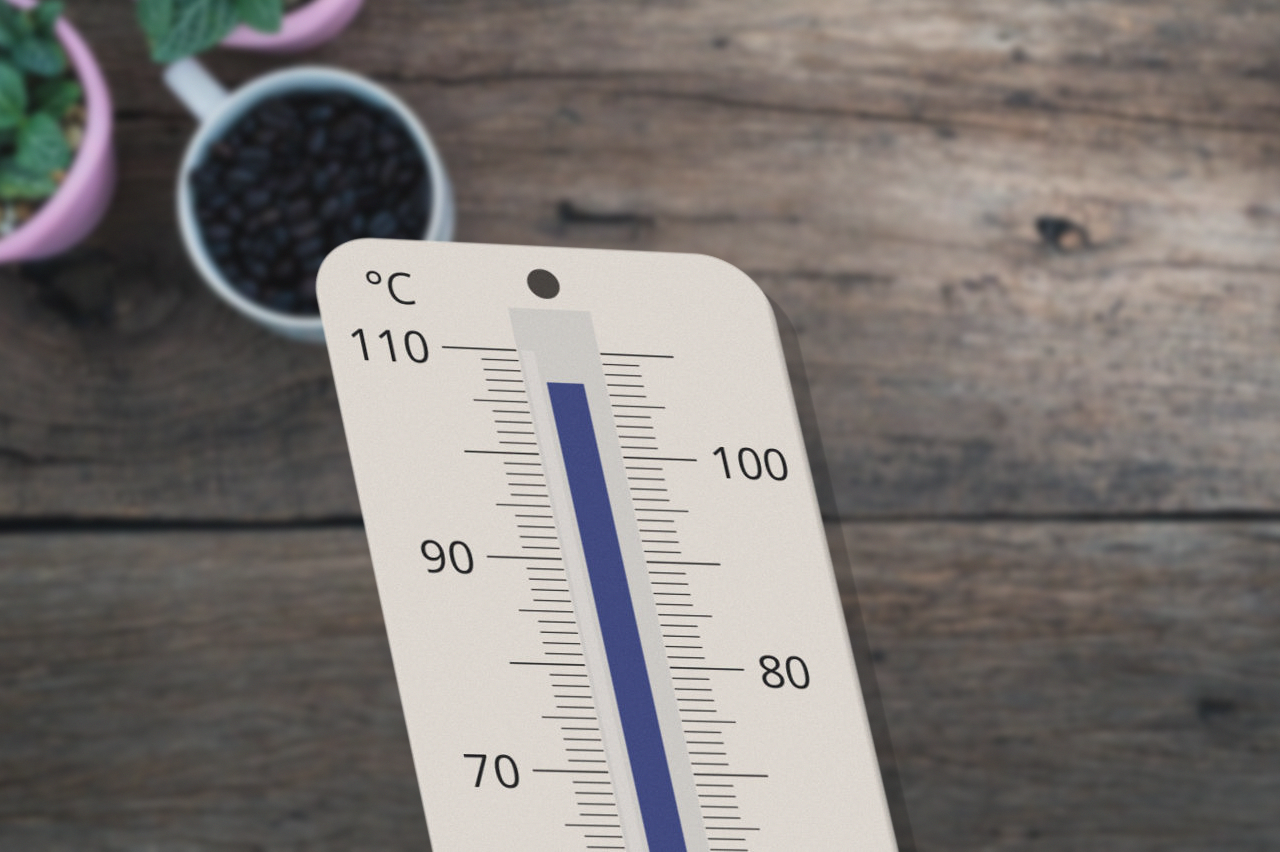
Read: 107 °C
